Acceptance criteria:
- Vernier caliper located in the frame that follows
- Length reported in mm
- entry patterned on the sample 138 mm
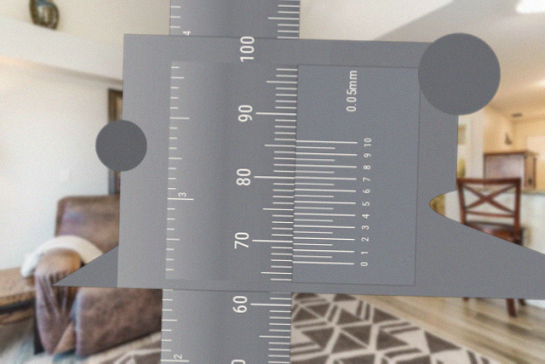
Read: 66.8 mm
